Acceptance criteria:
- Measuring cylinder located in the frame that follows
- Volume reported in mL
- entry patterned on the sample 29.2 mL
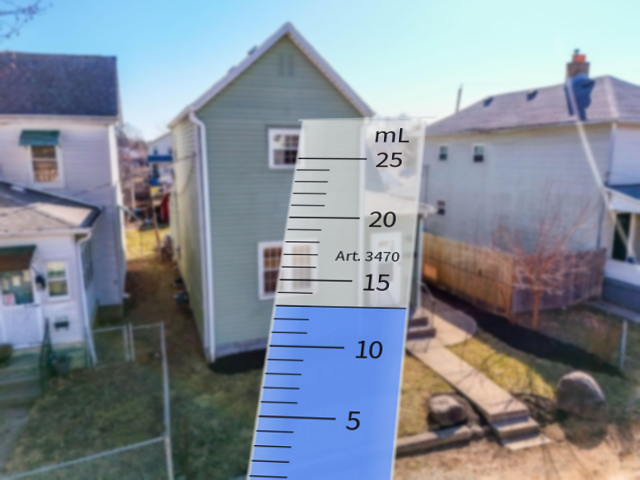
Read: 13 mL
